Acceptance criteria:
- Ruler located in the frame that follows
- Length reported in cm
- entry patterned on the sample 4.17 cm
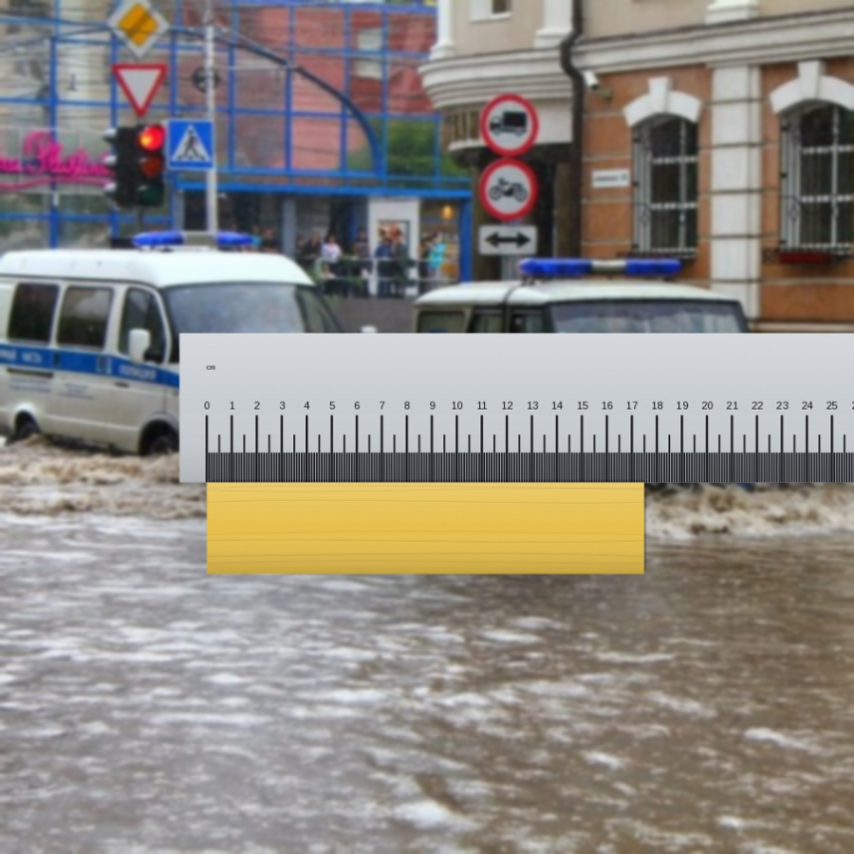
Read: 17.5 cm
